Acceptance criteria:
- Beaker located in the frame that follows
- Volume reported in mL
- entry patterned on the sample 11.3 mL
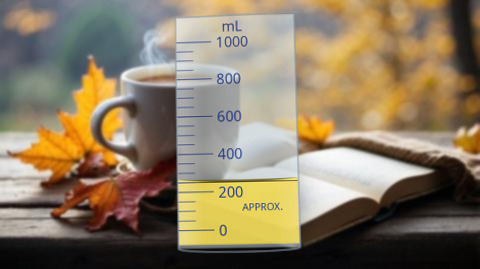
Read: 250 mL
